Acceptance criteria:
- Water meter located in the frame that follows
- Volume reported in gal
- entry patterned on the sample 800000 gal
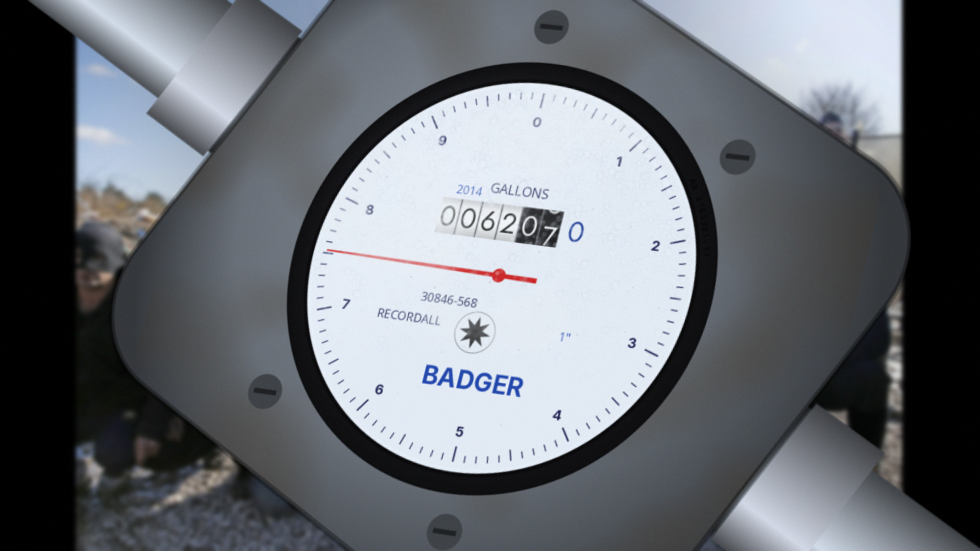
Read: 62067.5 gal
